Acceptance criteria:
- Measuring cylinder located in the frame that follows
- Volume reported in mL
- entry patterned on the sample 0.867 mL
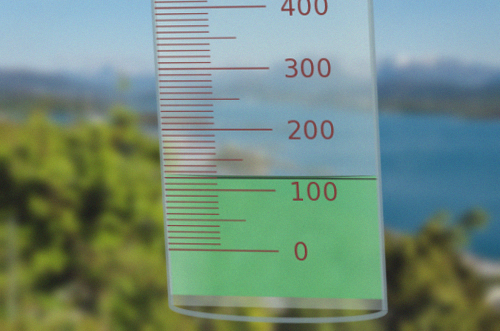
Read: 120 mL
